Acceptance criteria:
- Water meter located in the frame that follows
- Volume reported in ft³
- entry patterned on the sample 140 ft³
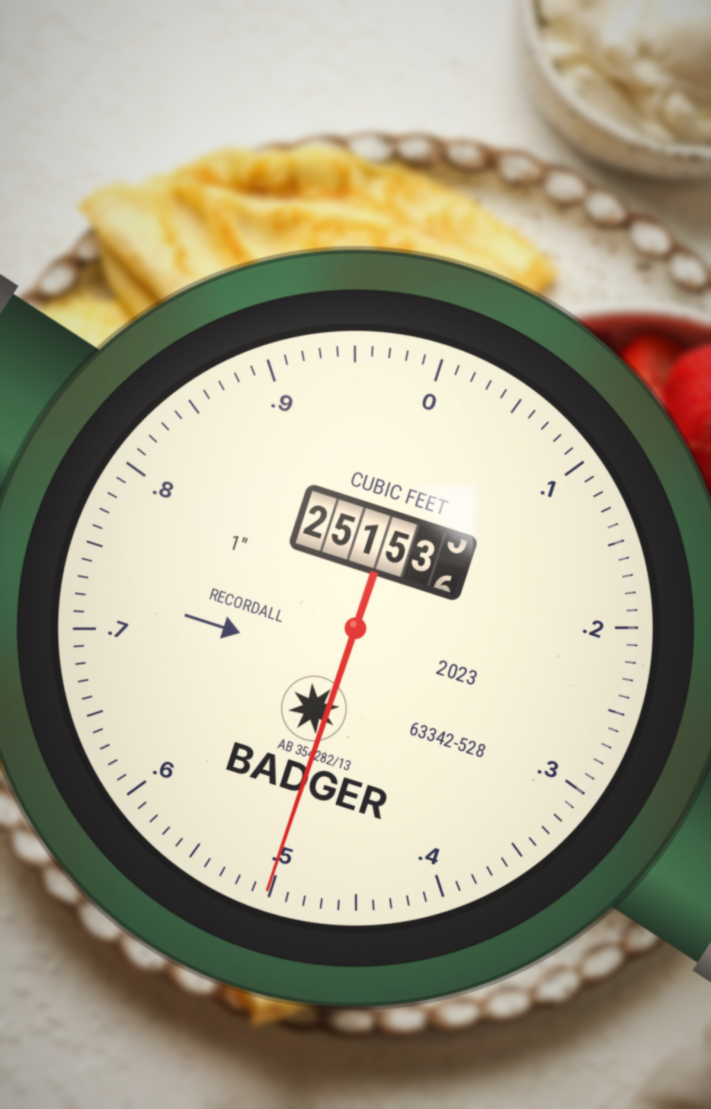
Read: 251535.50 ft³
